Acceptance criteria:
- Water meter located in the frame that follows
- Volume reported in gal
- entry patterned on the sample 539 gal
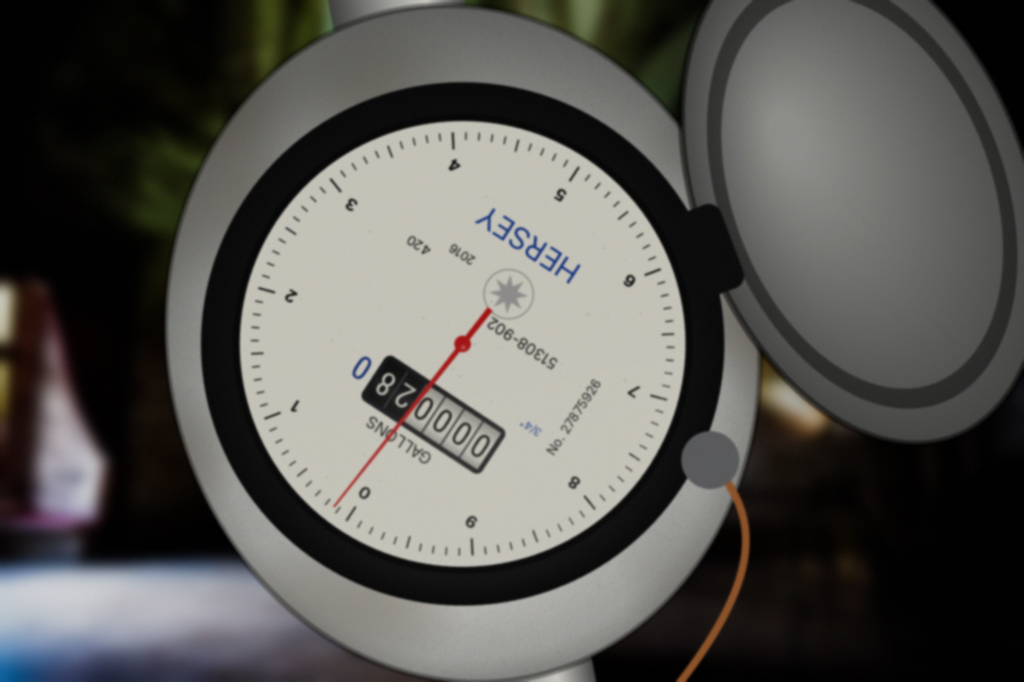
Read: 280.1 gal
